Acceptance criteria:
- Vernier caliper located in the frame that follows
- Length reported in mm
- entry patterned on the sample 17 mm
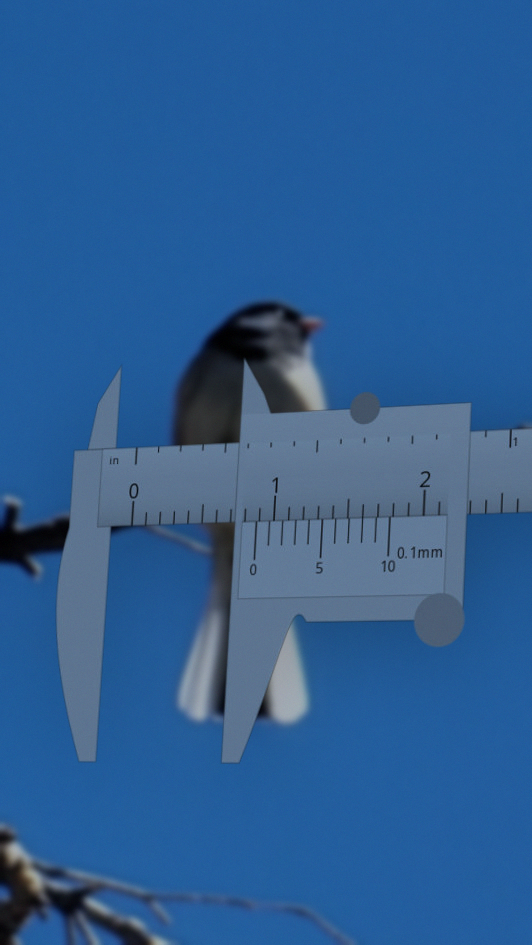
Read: 8.8 mm
